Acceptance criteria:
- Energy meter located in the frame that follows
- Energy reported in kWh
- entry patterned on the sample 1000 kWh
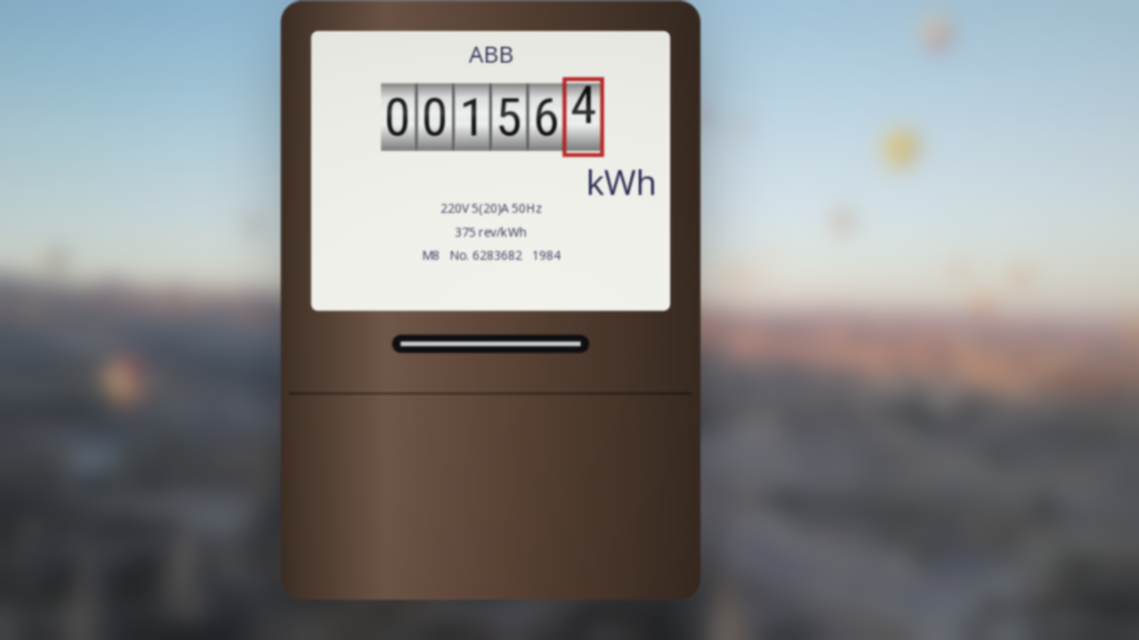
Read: 156.4 kWh
